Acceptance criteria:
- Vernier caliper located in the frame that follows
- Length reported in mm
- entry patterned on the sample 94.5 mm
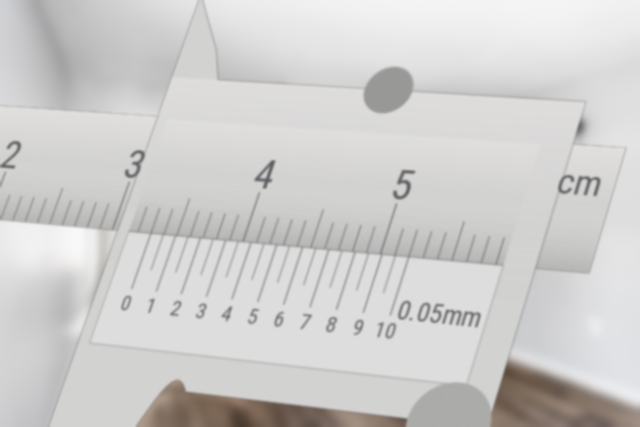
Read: 33.0 mm
